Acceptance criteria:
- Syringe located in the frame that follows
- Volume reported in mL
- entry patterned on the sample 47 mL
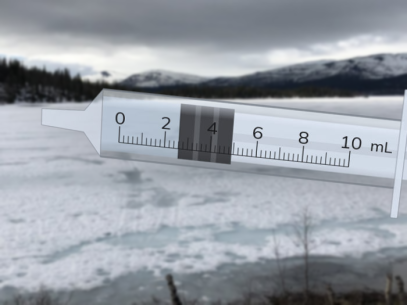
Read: 2.6 mL
